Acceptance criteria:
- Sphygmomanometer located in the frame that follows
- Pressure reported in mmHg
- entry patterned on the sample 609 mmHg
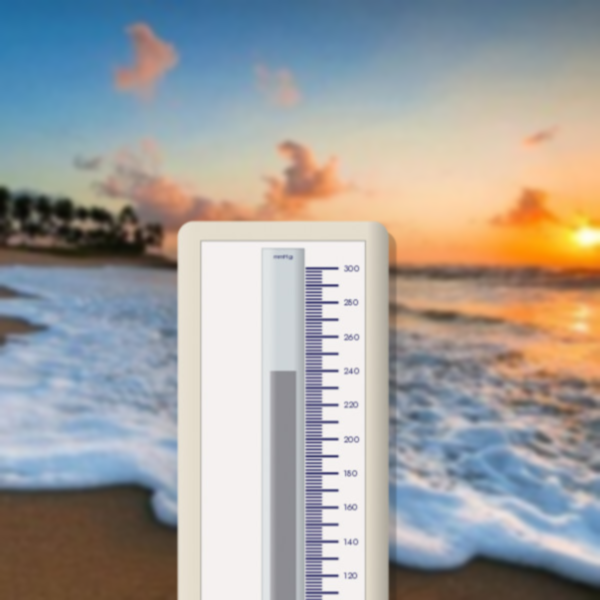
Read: 240 mmHg
